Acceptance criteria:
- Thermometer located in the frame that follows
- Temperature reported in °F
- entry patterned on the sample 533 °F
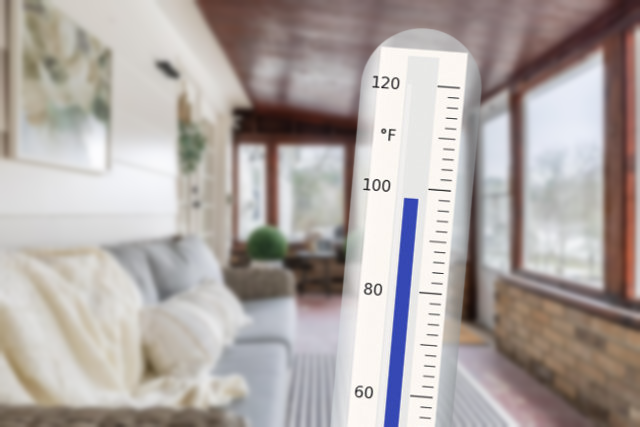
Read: 98 °F
